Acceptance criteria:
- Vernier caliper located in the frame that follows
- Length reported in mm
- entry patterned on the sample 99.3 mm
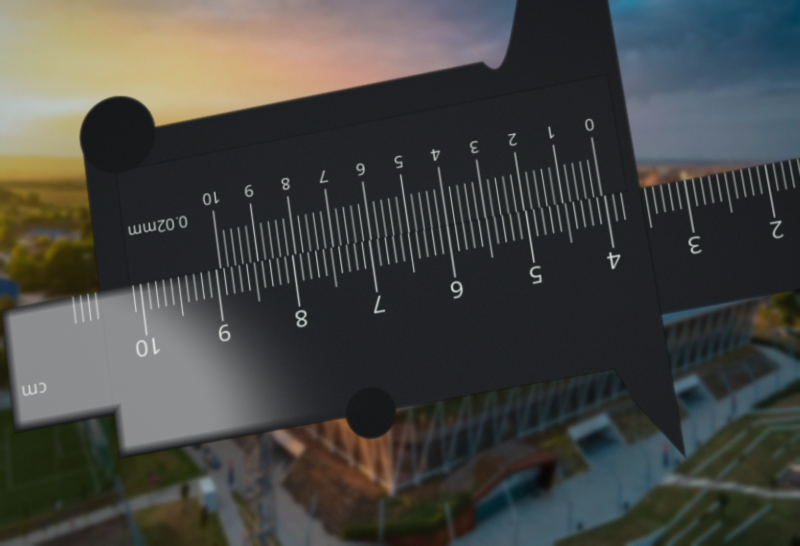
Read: 40.4 mm
